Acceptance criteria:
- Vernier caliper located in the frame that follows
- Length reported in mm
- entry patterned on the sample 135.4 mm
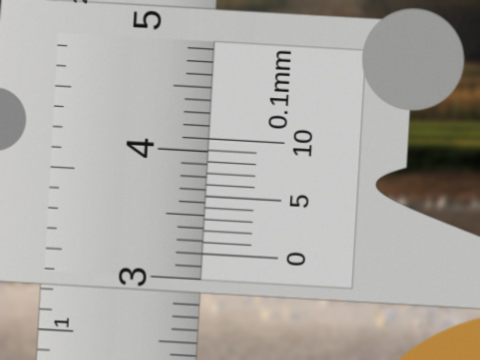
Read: 32.0 mm
